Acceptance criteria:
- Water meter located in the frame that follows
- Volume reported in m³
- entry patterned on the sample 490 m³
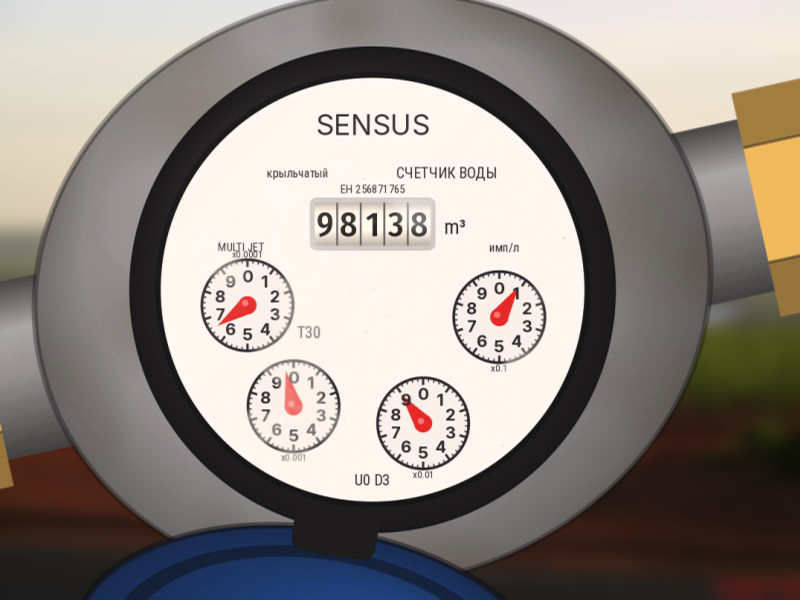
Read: 98138.0896 m³
